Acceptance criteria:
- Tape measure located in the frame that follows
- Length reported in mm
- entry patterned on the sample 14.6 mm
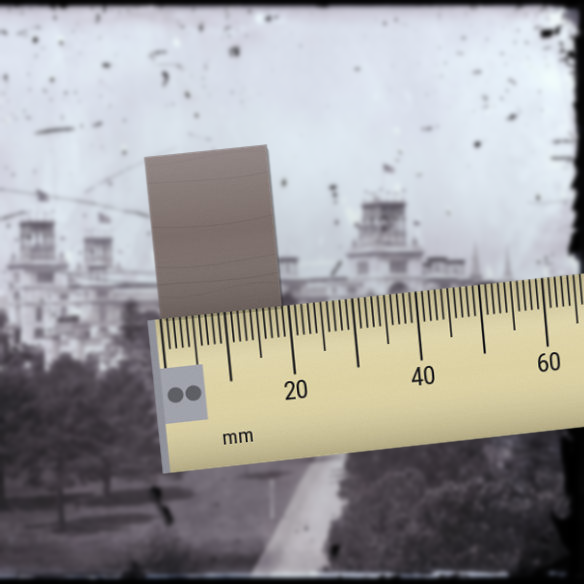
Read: 19 mm
